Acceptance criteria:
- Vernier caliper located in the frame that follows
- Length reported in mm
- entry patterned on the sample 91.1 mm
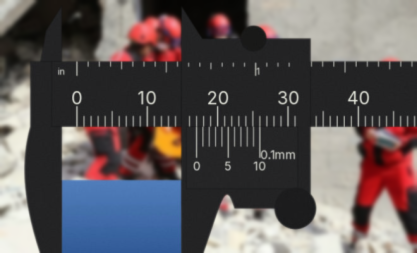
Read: 17.0 mm
